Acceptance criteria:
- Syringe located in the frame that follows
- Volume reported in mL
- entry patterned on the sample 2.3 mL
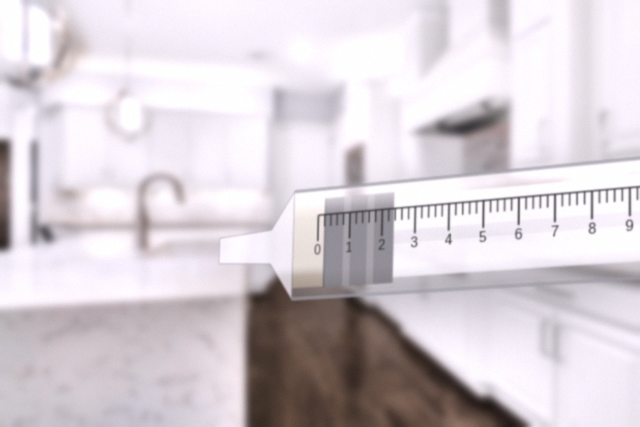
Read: 0.2 mL
